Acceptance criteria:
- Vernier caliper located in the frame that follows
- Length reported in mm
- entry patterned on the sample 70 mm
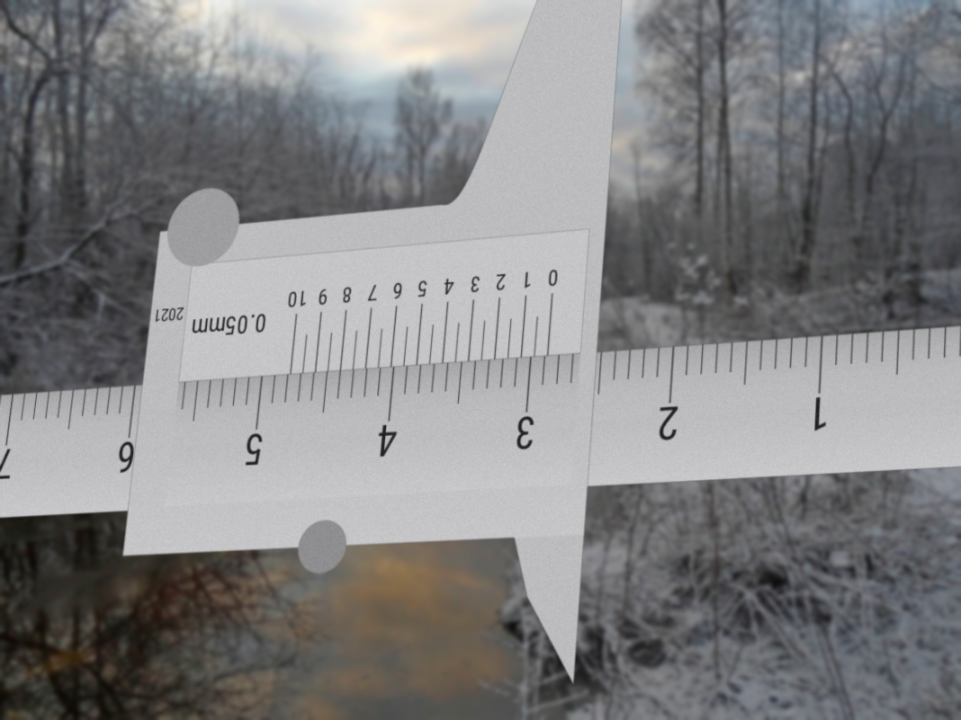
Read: 28.8 mm
